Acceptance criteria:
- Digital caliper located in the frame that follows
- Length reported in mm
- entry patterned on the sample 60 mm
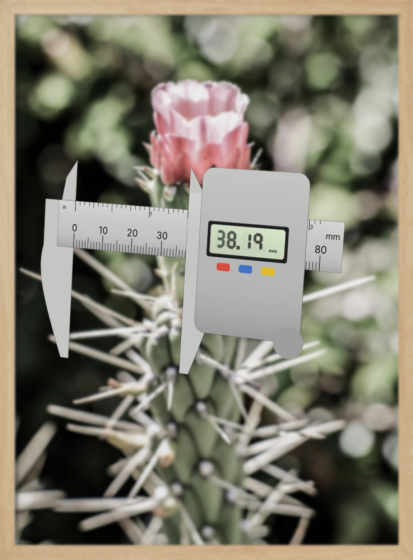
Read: 38.19 mm
